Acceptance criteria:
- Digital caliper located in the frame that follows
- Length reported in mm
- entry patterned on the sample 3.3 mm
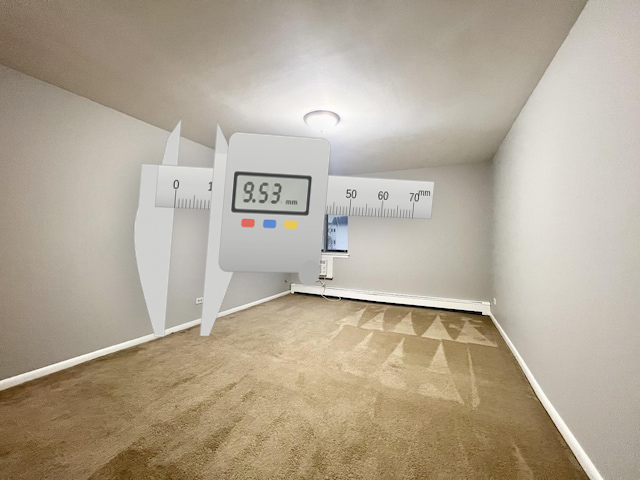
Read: 9.53 mm
